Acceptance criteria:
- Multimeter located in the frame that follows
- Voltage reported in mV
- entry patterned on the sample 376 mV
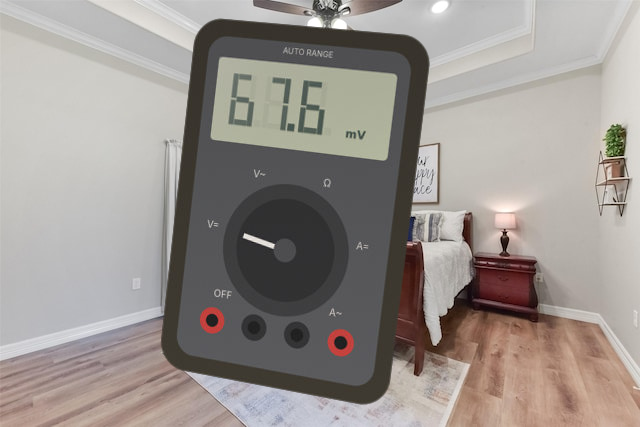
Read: 67.6 mV
